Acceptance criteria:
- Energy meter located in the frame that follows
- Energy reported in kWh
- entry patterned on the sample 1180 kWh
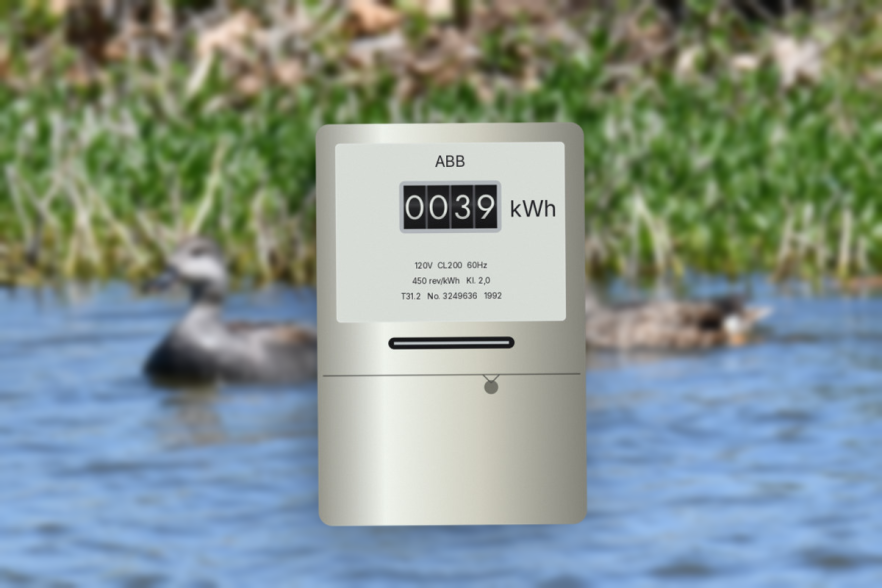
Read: 39 kWh
